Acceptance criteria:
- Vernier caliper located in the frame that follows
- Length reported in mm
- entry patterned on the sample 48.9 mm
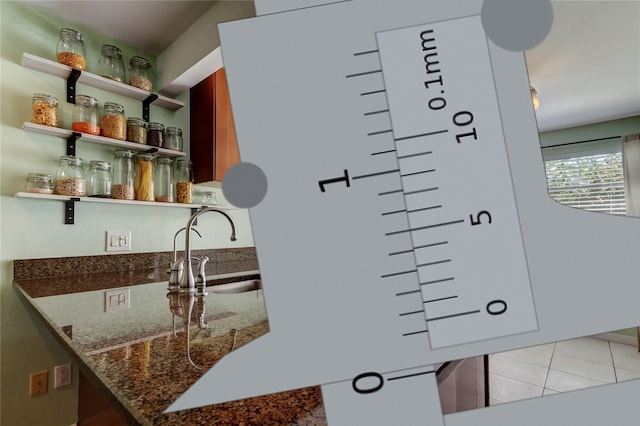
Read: 2.5 mm
